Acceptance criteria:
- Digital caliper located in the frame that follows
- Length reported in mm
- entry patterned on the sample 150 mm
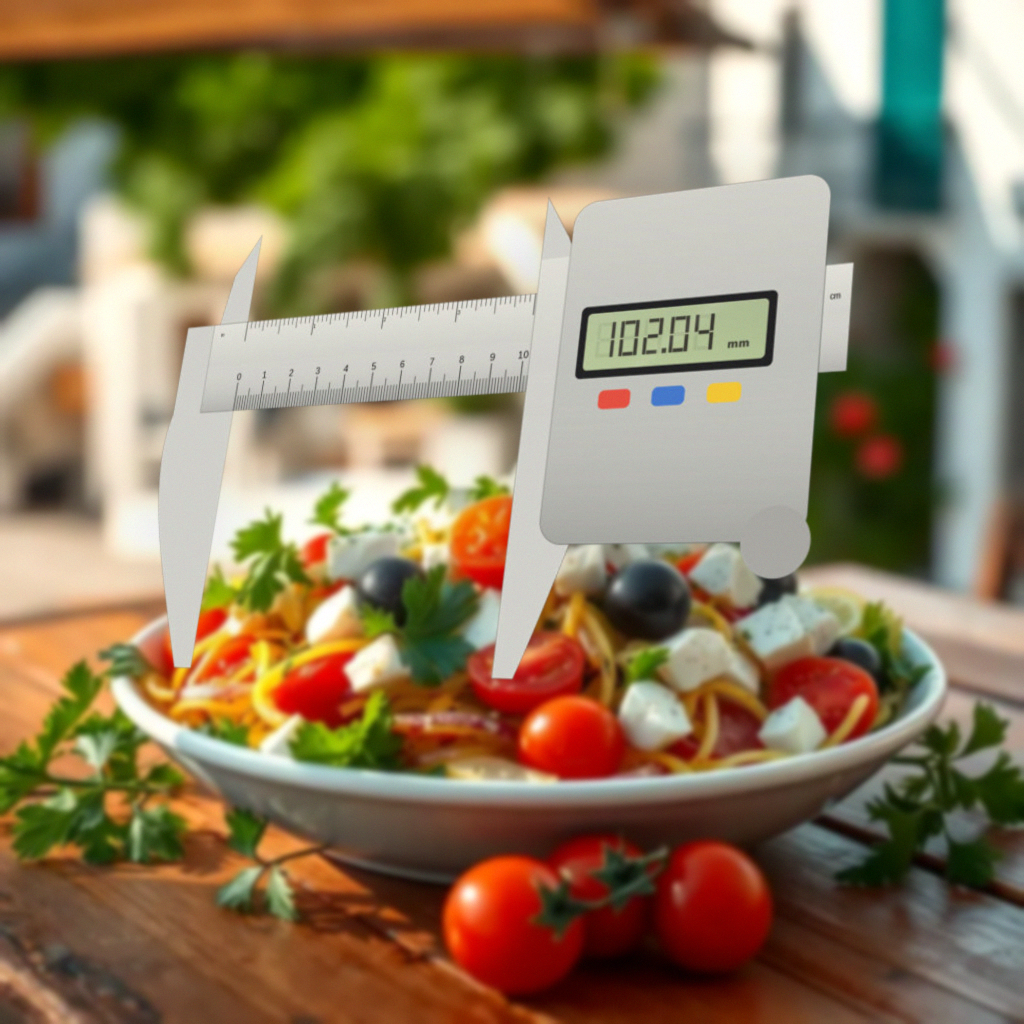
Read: 102.04 mm
